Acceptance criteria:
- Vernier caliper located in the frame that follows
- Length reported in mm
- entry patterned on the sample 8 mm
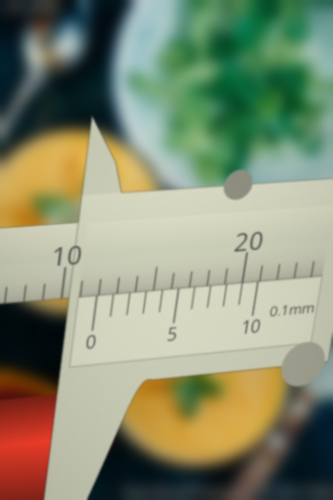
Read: 11.9 mm
